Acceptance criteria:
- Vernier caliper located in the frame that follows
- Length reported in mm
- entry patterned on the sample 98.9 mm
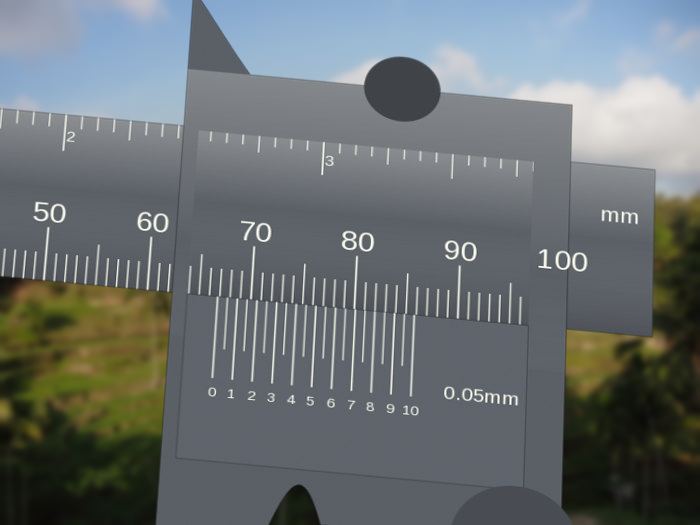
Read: 66.8 mm
